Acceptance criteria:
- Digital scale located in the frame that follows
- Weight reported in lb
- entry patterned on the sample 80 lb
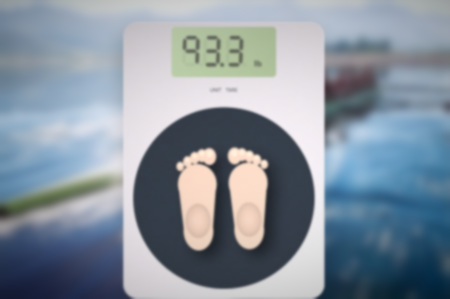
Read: 93.3 lb
